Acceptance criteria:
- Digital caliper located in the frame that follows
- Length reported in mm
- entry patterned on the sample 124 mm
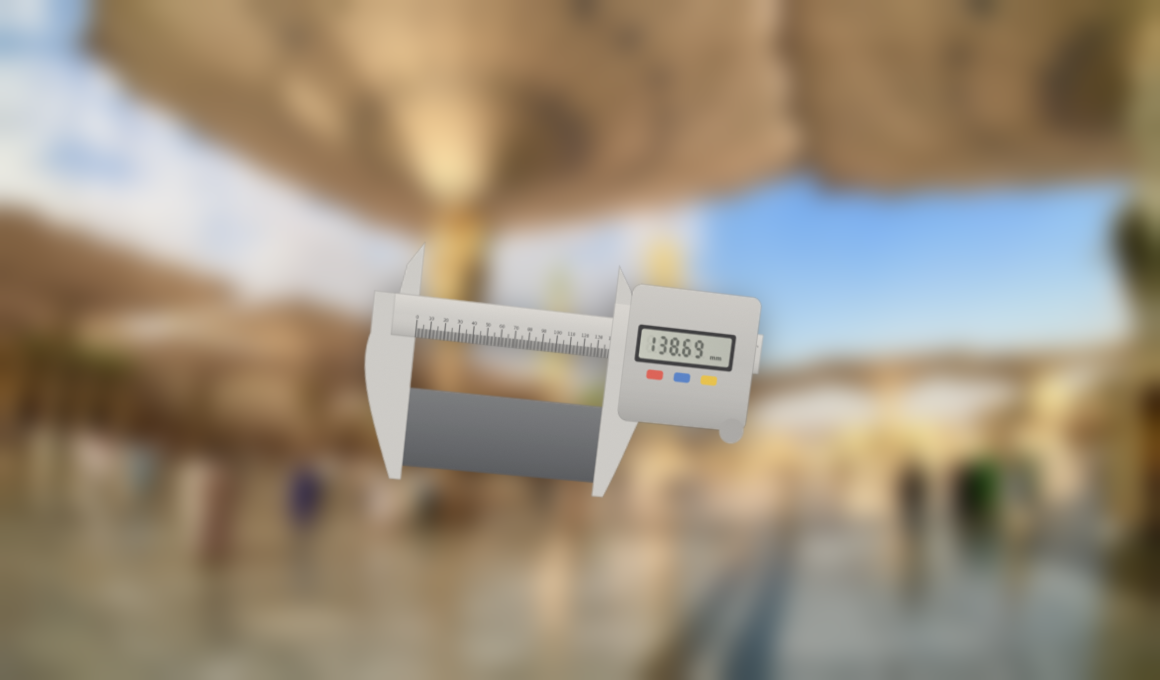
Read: 138.69 mm
